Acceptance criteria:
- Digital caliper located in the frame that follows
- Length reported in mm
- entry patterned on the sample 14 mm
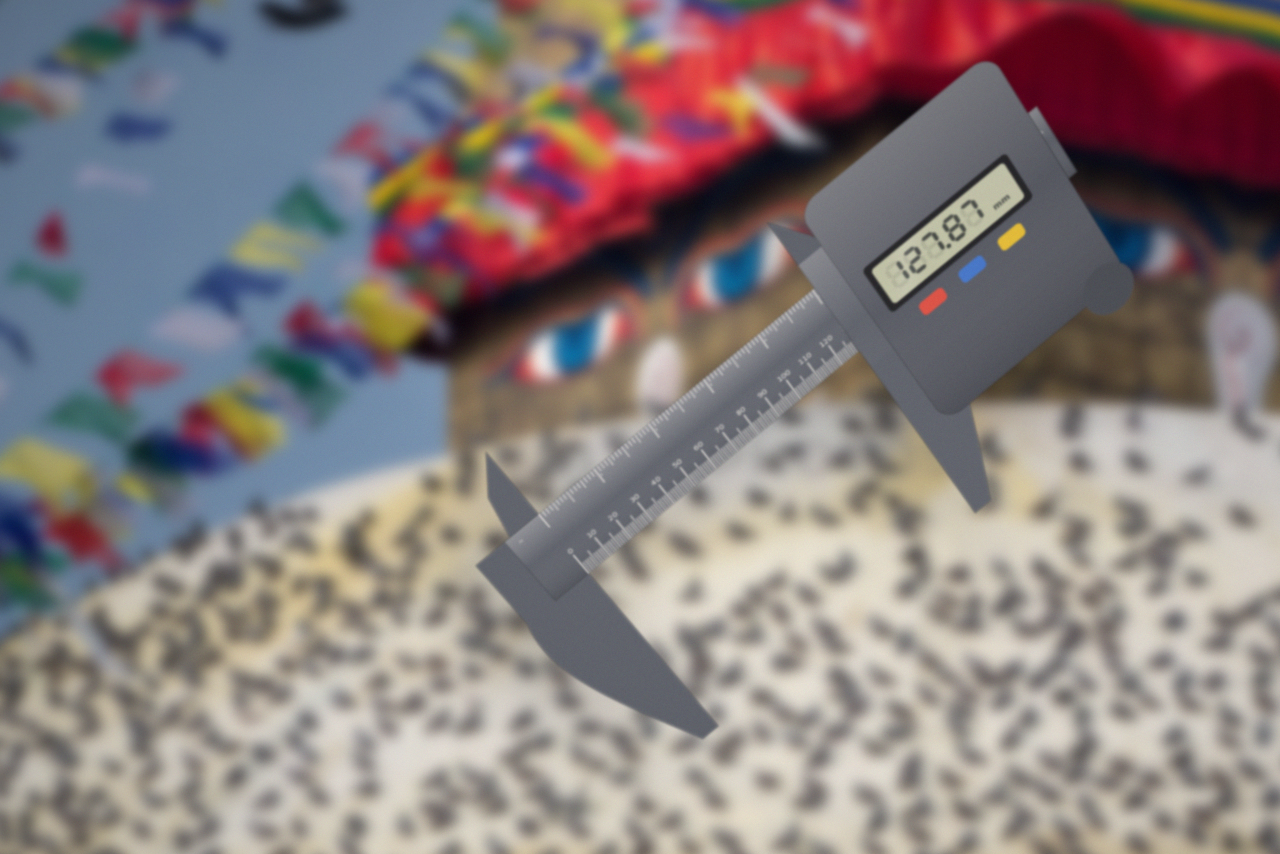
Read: 127.87 mm
